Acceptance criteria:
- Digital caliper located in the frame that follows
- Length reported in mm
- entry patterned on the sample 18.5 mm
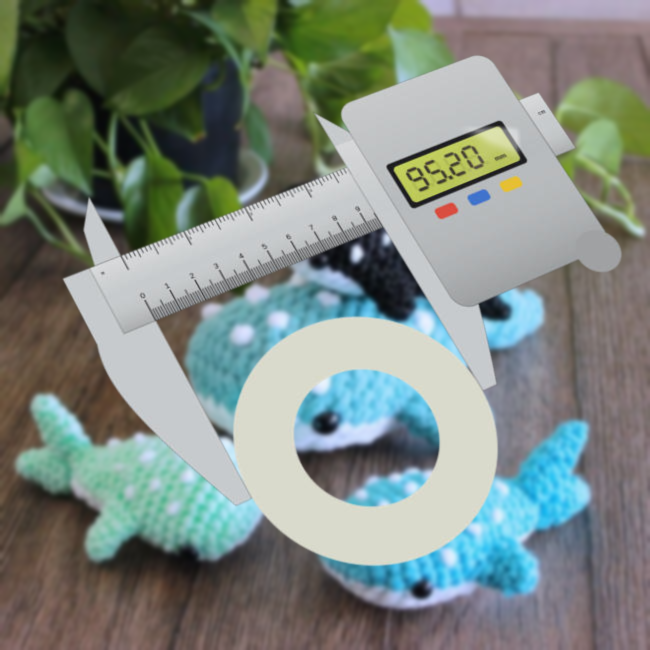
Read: 95.20 mm
